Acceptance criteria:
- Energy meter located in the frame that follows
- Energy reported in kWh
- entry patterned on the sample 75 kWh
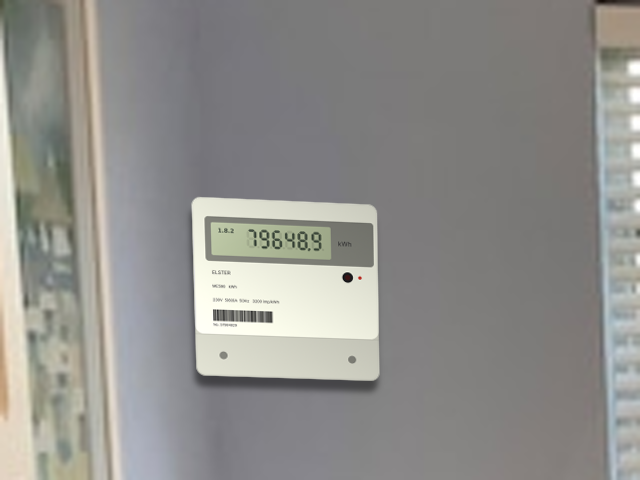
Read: 79648.9 kWh
